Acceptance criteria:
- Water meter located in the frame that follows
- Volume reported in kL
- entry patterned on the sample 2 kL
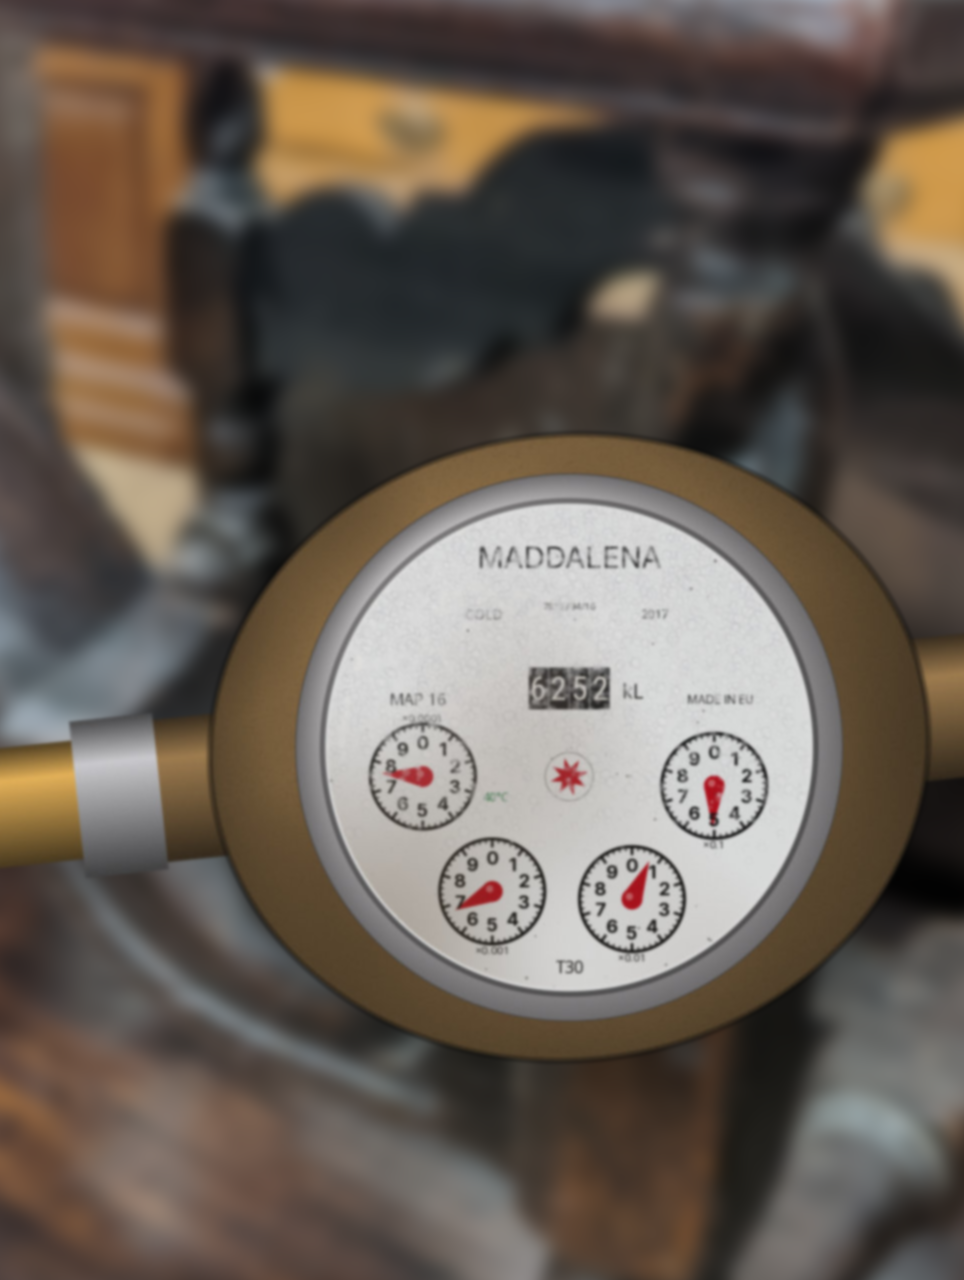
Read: 6252.5067 kL
